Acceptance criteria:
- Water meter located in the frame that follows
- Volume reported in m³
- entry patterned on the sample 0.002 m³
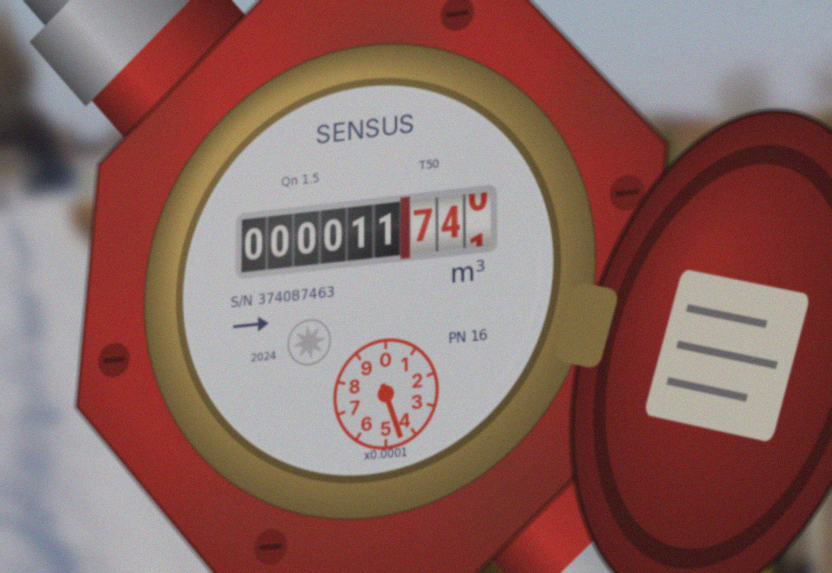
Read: 11.7404 m³
